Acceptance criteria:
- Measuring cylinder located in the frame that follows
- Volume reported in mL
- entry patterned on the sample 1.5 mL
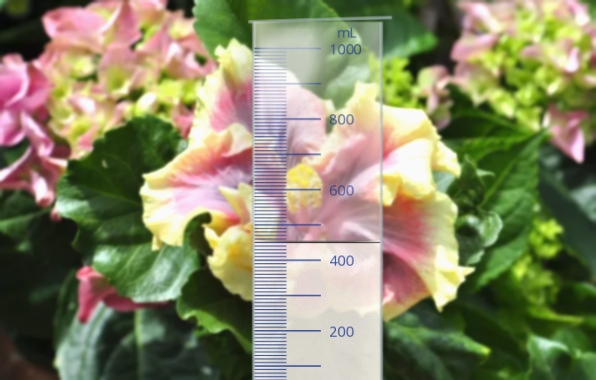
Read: 450 mL
